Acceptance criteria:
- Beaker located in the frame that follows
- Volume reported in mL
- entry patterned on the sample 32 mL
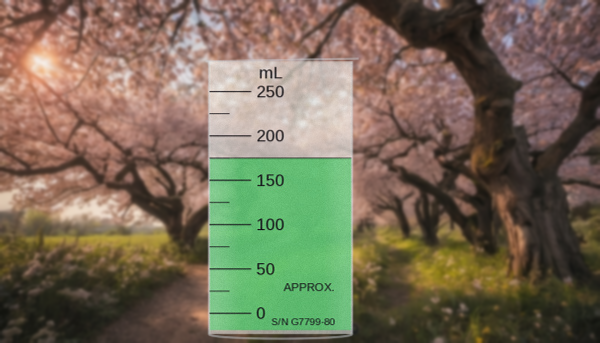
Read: 175 mL
